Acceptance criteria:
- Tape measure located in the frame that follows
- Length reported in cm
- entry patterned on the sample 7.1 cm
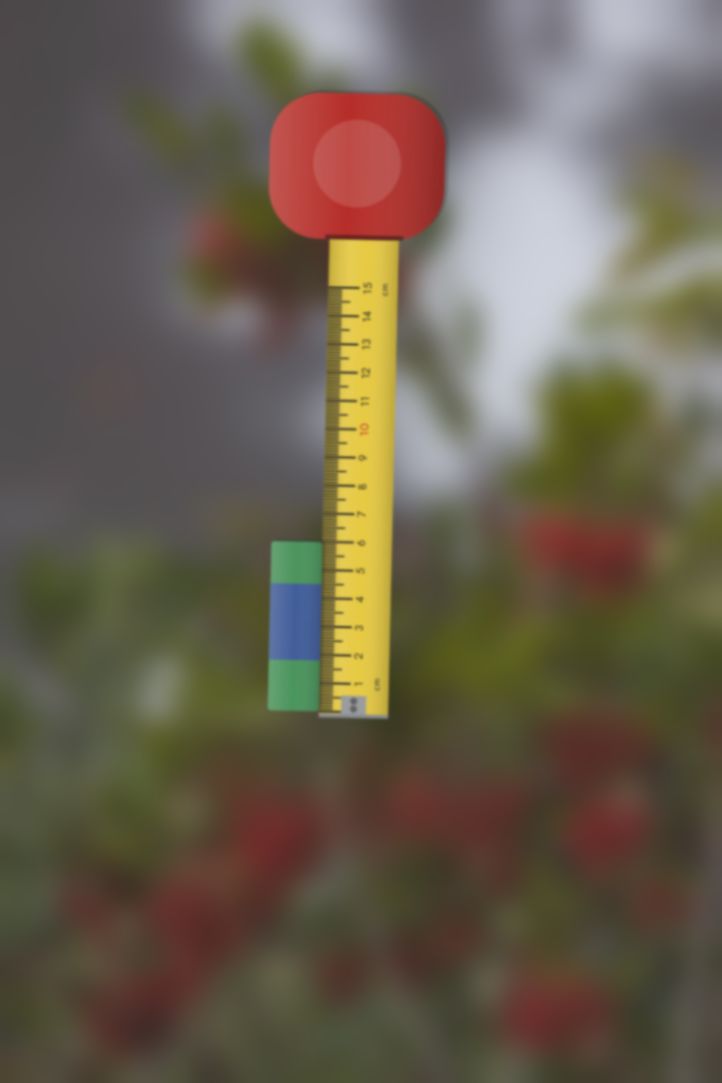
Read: 6 cm
